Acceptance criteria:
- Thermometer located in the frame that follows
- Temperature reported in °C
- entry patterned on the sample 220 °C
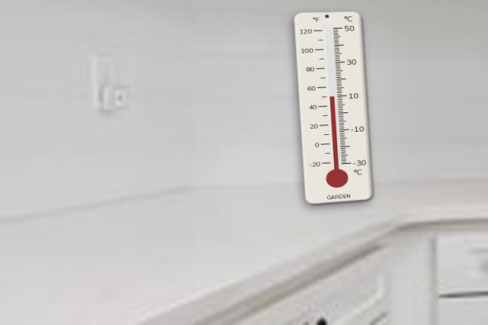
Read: 10 °C
